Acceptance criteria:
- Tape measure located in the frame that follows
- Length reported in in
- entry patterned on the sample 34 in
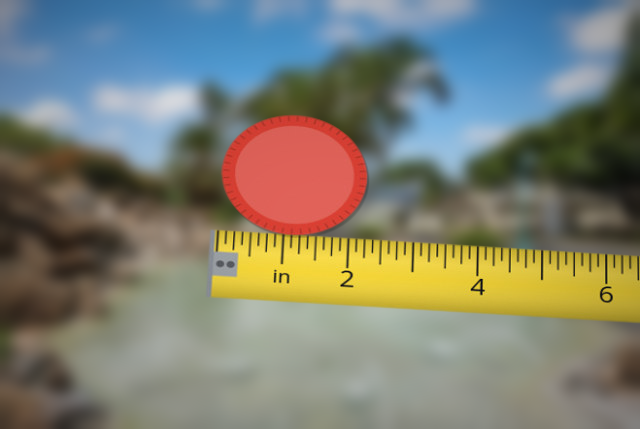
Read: 2.25 in
